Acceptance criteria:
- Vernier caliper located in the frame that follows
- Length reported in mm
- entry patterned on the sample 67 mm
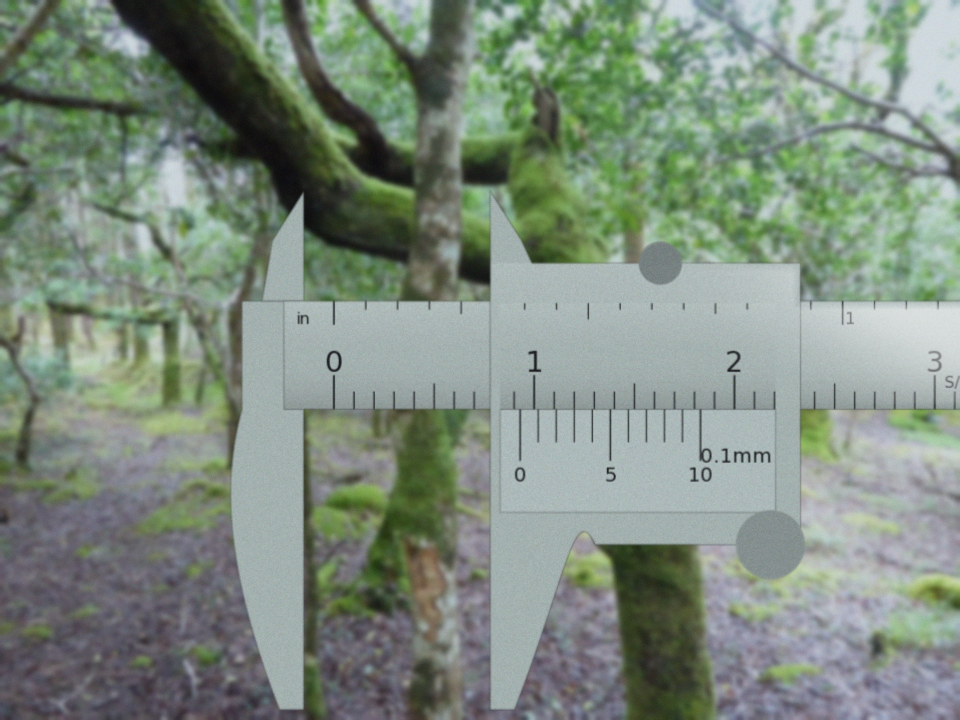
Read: 9.3 mm
